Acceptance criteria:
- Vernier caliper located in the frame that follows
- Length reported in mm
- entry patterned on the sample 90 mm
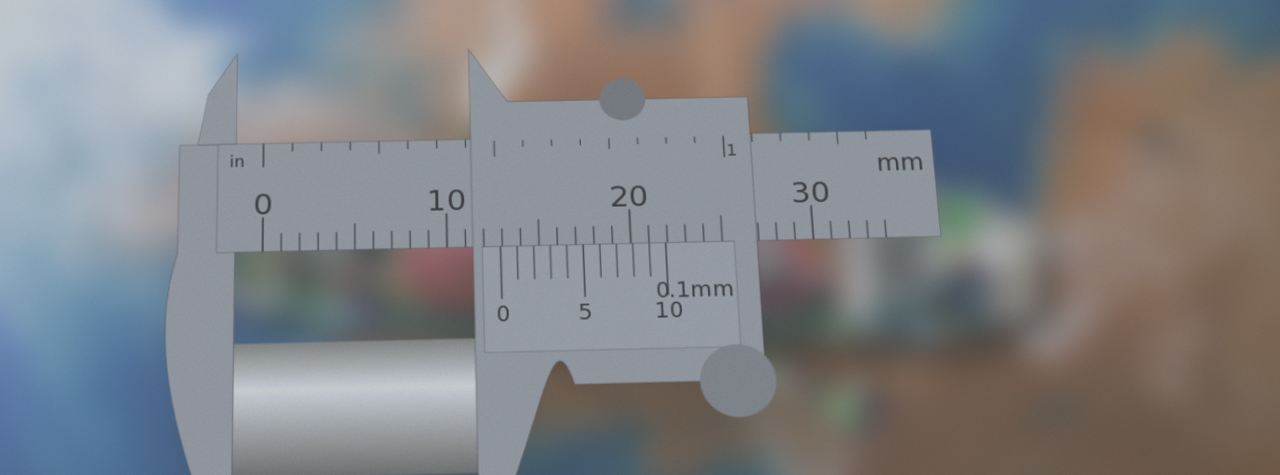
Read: 12.9 mm
